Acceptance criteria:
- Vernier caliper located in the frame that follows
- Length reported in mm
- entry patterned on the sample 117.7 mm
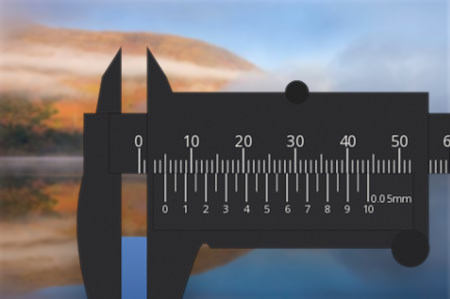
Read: 5.0 mm
